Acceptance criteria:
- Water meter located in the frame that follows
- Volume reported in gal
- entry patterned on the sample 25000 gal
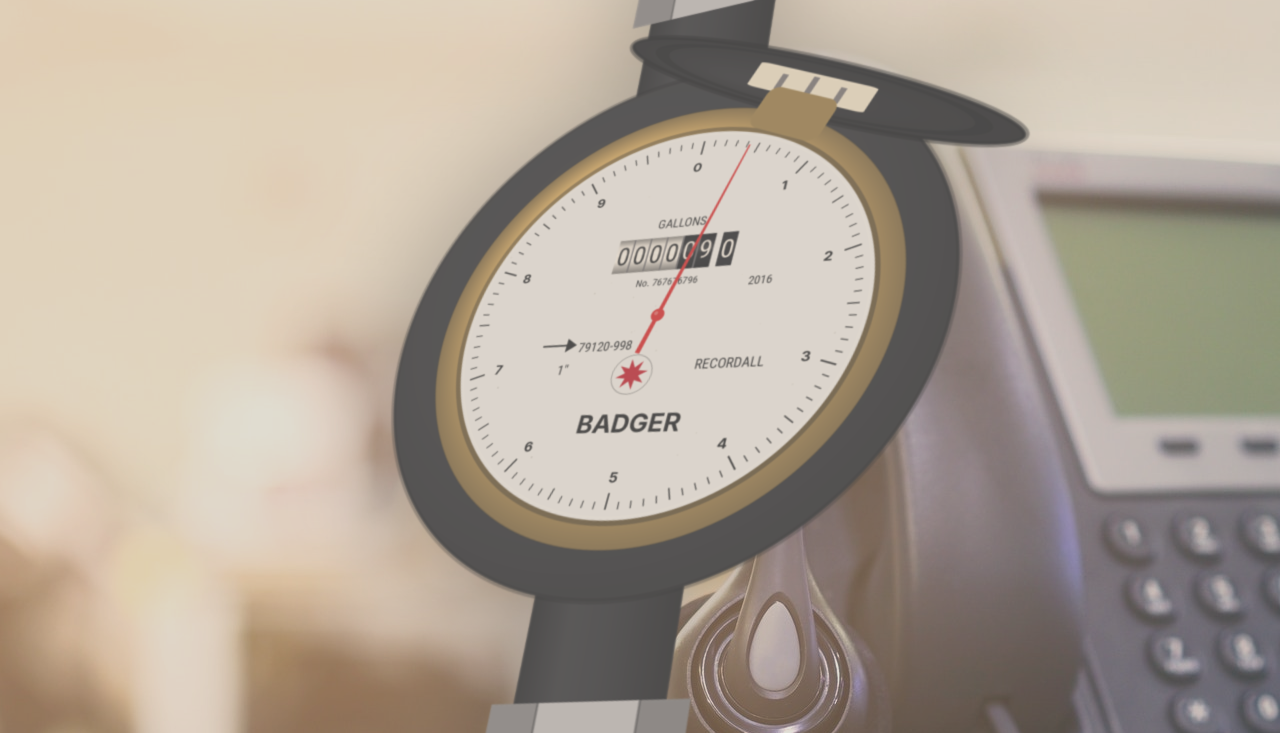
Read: 90.4 gal
